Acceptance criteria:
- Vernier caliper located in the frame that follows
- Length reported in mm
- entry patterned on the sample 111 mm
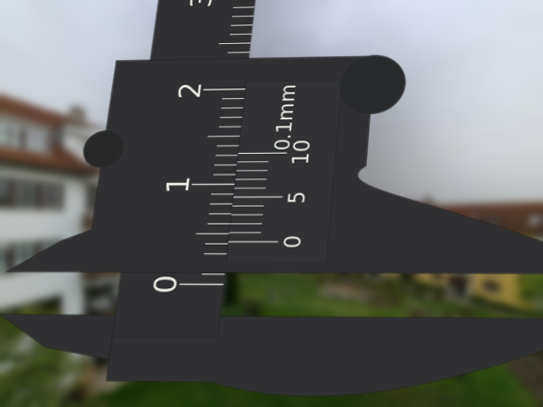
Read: 4.2 mm
